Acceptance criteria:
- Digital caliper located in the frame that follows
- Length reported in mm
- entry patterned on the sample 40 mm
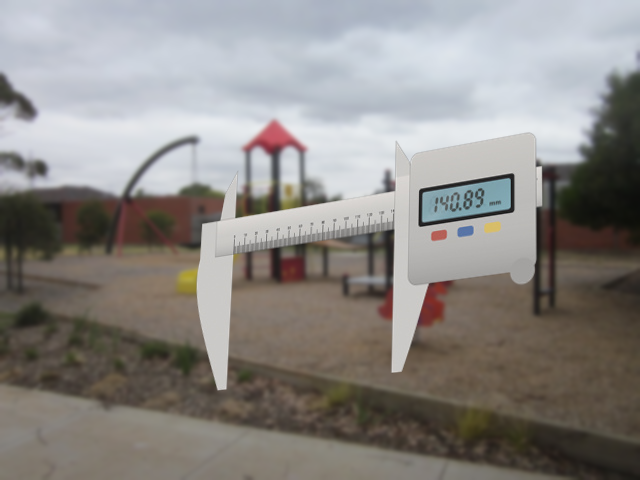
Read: 140.89 mm
